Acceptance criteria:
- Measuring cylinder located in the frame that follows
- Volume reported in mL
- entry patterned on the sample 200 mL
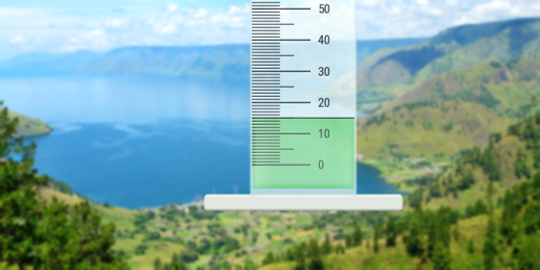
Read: 15 mL
